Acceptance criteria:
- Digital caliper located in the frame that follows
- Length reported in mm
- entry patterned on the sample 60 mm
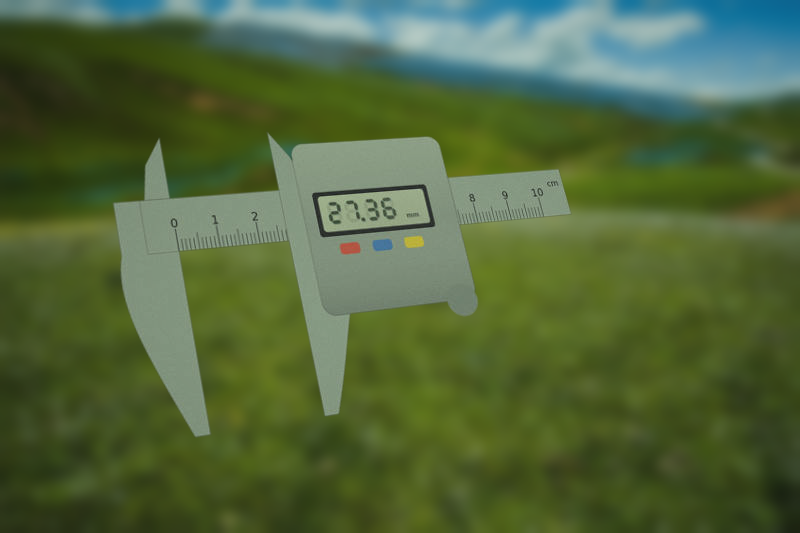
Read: 27.36 mm
